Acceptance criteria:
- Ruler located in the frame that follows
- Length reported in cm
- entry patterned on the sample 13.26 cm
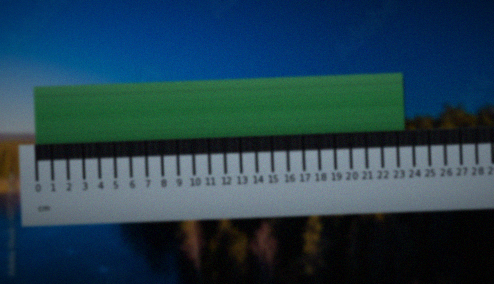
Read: 23.5 cm
